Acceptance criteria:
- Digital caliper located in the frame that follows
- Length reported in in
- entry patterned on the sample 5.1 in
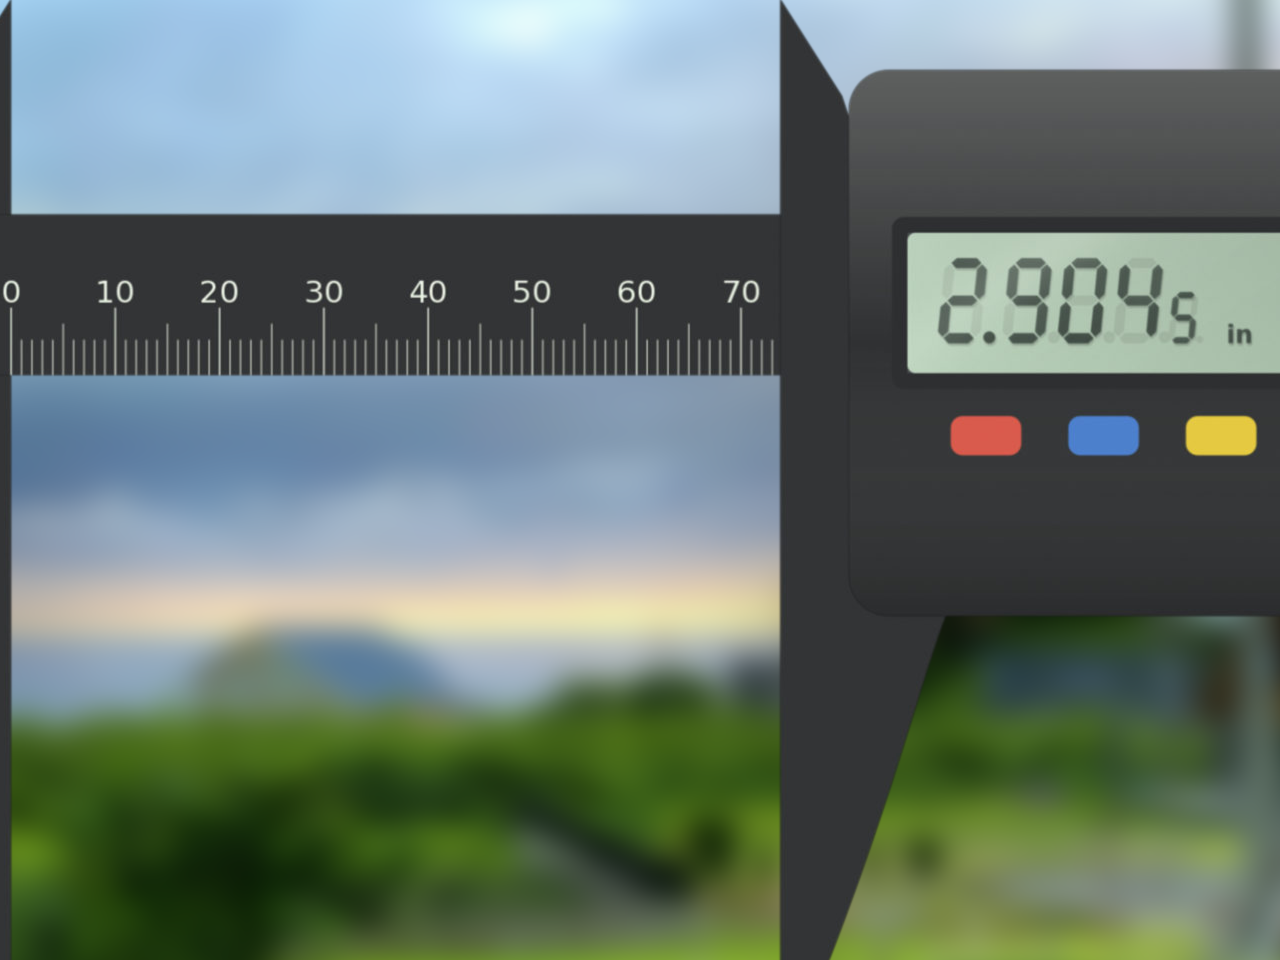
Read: 2.9045 in
